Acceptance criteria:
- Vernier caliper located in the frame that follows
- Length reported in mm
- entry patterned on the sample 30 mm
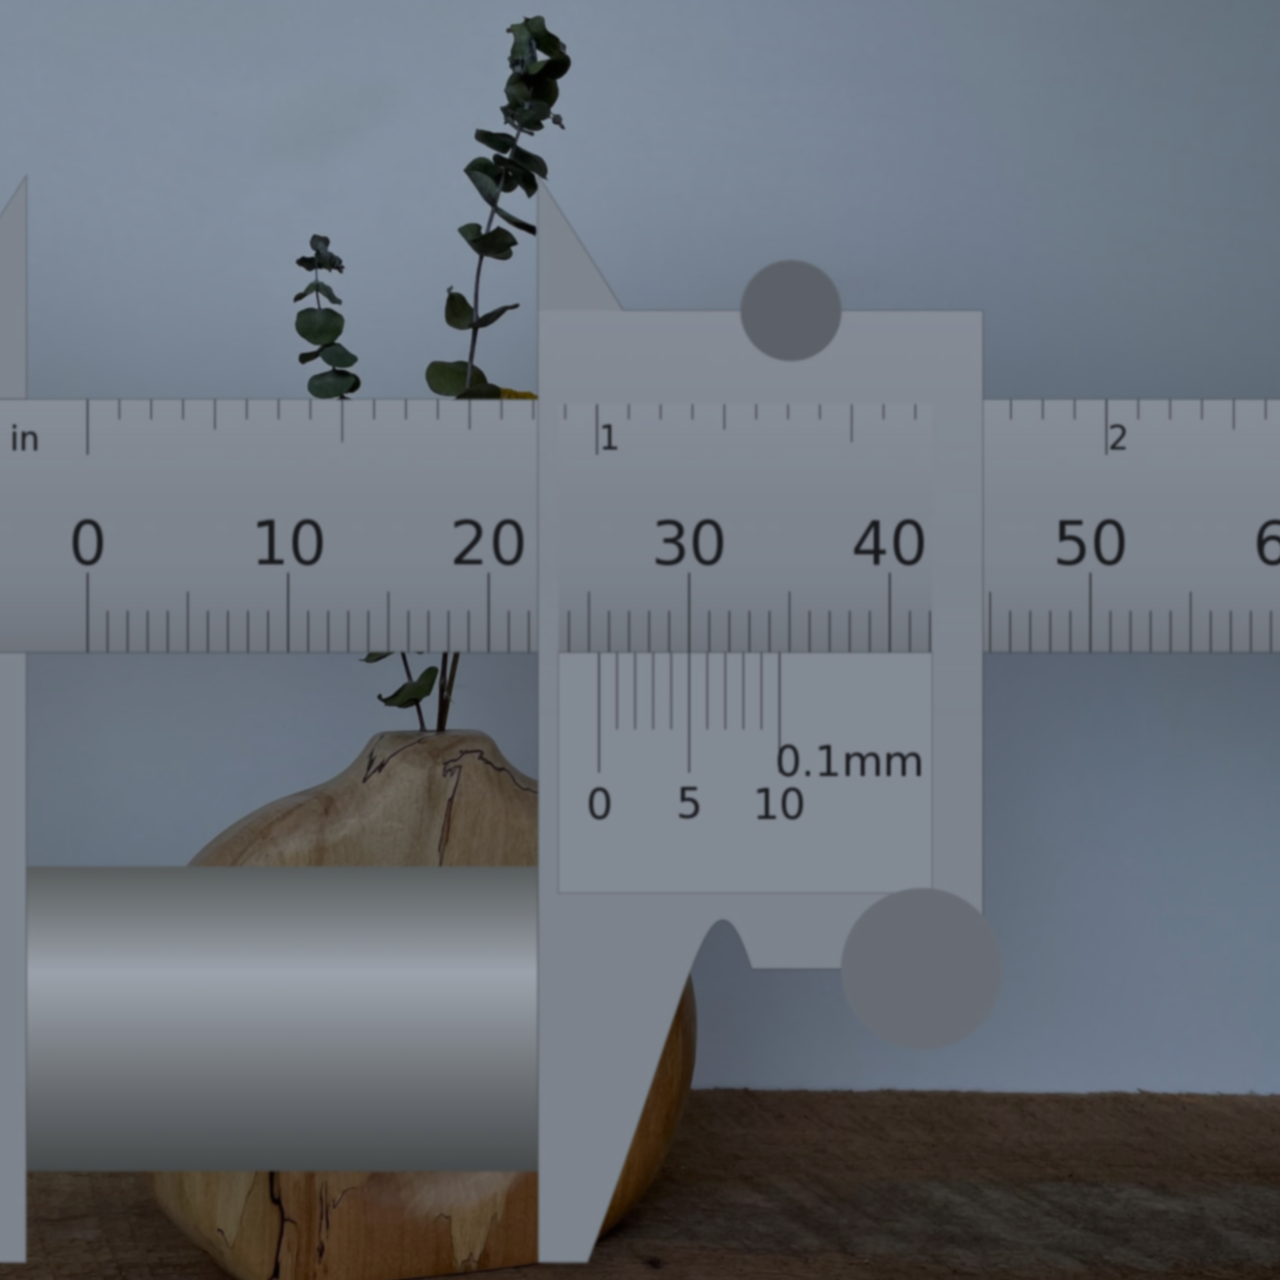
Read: 25.5 mm
